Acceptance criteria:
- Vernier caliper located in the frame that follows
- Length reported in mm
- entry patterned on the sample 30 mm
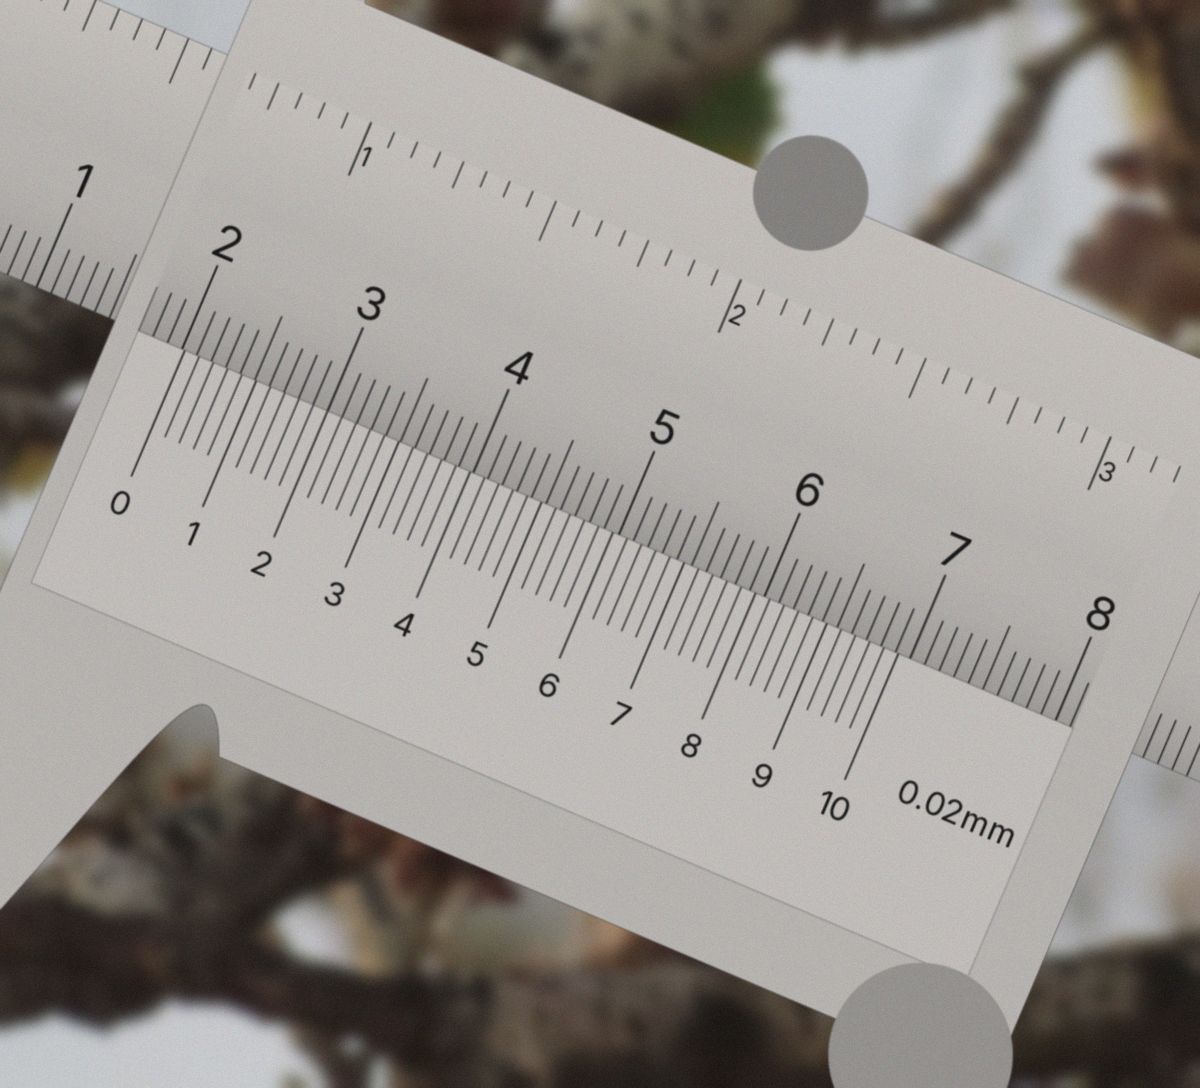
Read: 20.2 mm
